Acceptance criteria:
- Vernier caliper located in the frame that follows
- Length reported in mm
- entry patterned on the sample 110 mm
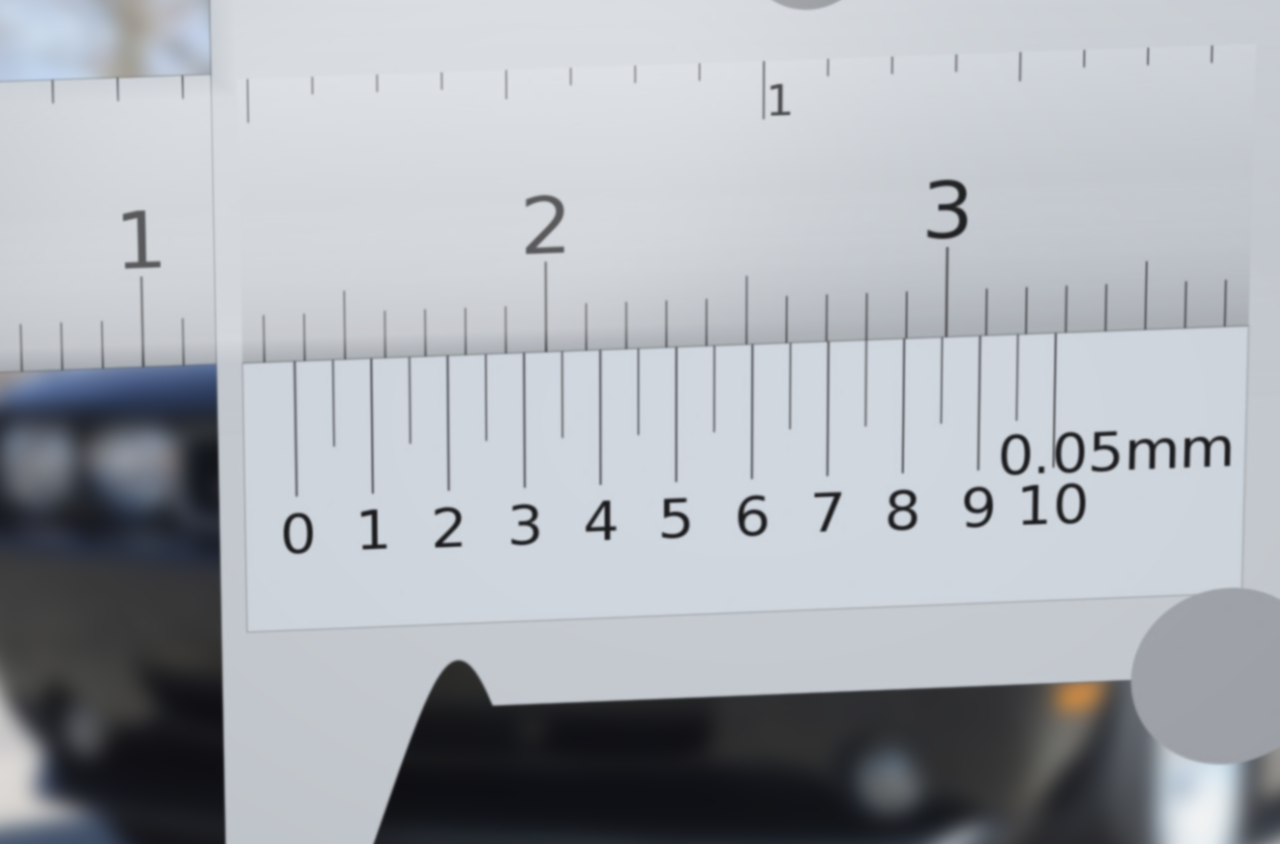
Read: 13.75 mm
